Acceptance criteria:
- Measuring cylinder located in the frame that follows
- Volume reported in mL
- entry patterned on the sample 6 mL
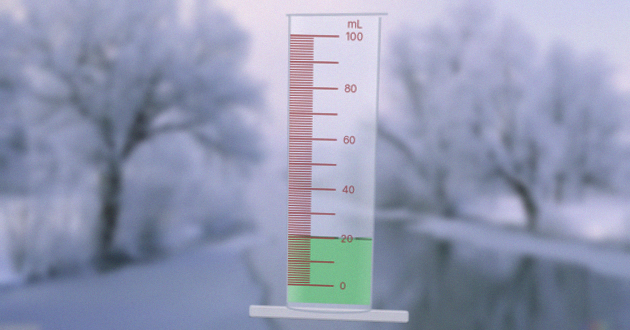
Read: 20 mL
